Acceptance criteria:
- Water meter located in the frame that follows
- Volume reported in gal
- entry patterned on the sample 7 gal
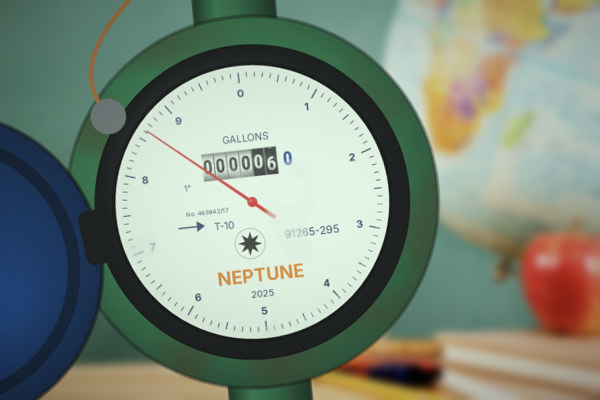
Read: 58.6 gal
